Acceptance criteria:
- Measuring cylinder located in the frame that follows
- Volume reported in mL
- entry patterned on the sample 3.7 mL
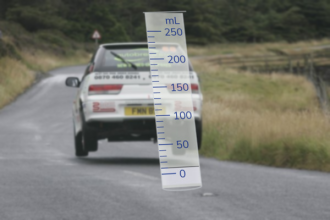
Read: 10 mL
